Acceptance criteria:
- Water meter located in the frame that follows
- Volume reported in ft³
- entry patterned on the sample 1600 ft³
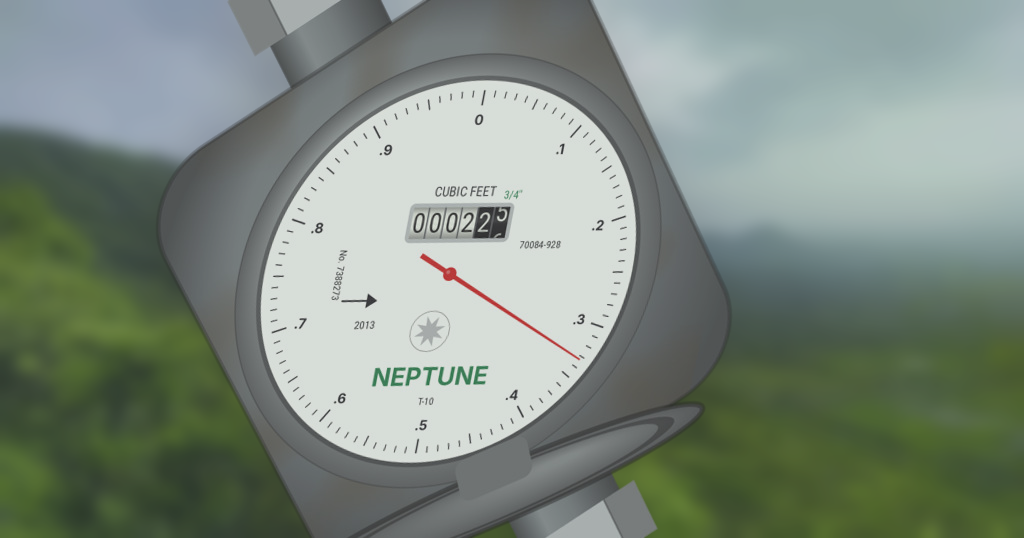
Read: 225.33 ft³
